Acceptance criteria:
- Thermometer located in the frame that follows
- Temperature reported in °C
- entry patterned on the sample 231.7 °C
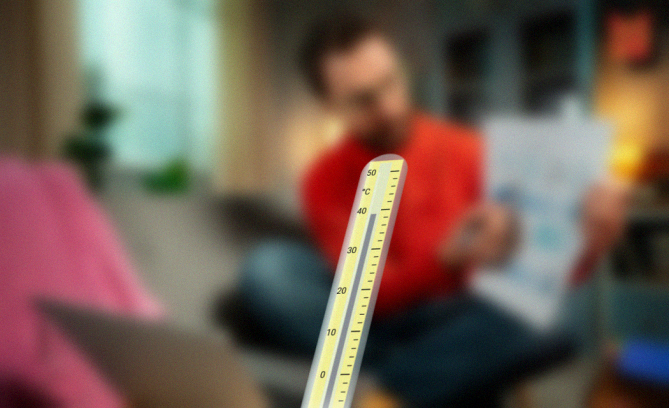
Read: 39 °C
